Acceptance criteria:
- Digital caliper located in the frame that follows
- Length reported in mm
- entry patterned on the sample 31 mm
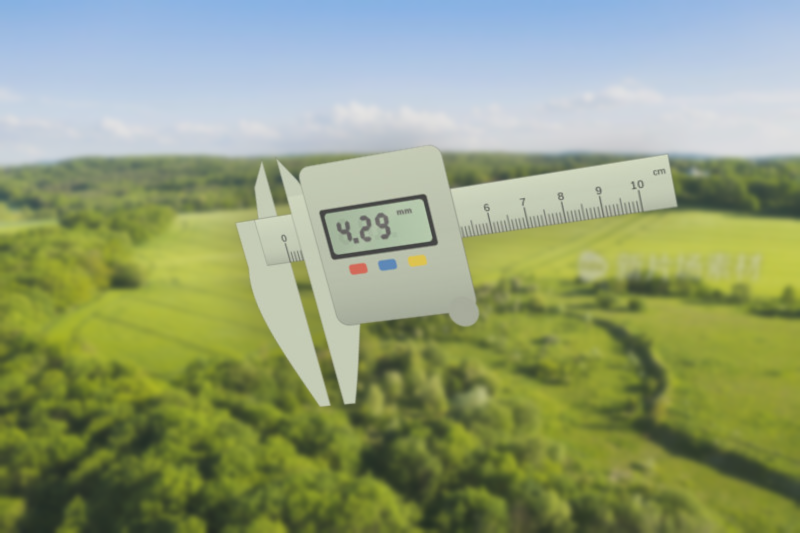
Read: 4.29 mm
